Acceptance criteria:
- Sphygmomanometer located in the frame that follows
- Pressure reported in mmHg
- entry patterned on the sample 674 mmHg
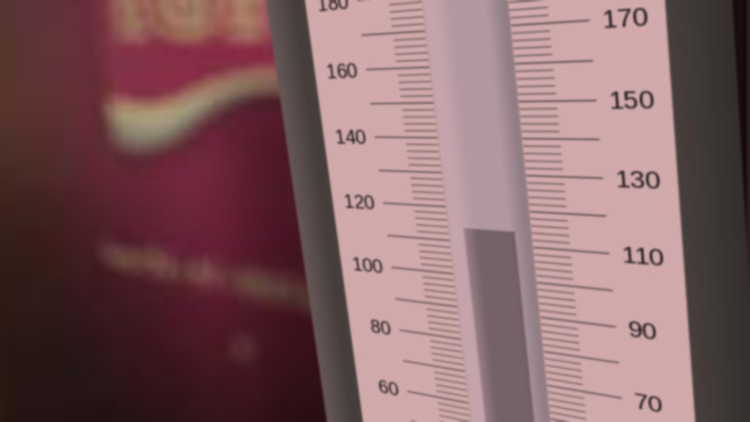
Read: 114 mmHg
